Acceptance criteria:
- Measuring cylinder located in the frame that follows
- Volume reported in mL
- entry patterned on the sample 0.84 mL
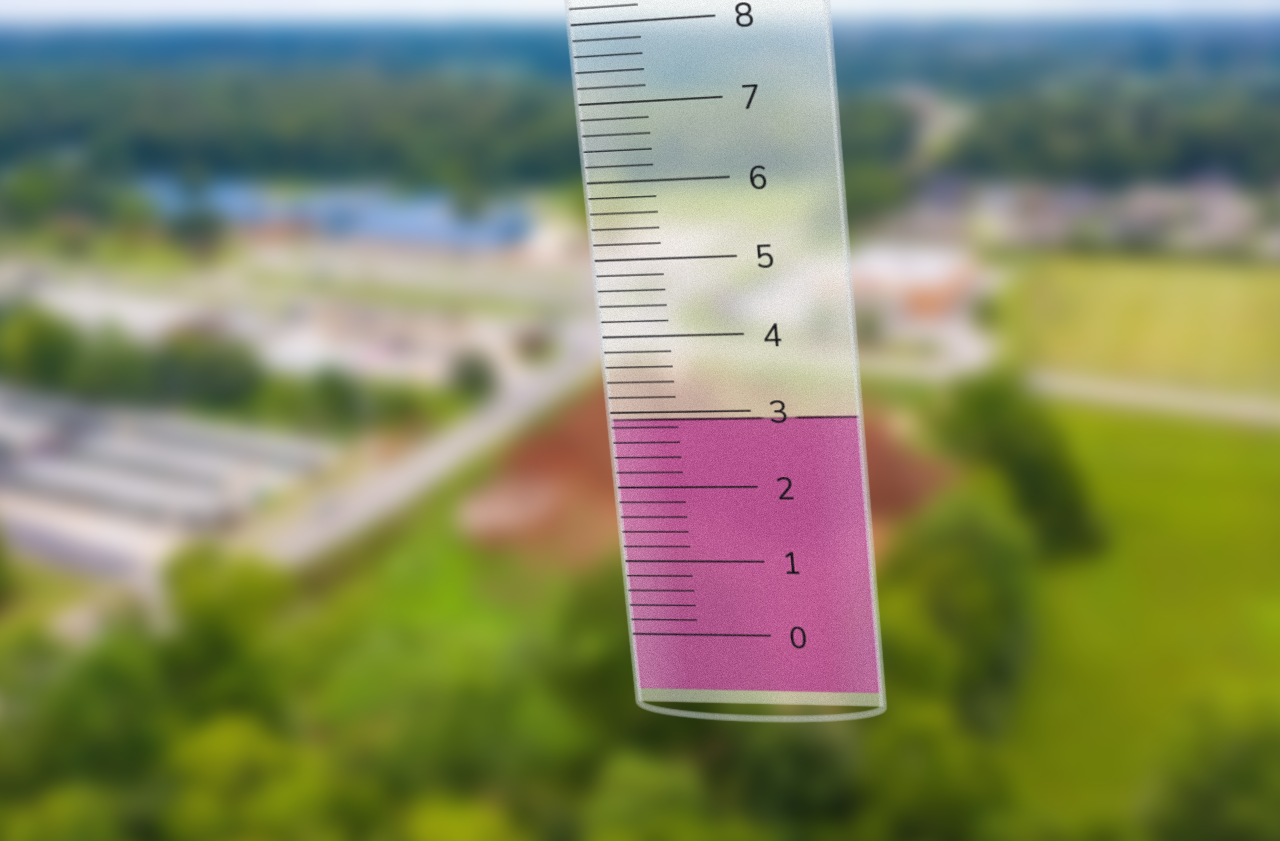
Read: 2.9 mL
